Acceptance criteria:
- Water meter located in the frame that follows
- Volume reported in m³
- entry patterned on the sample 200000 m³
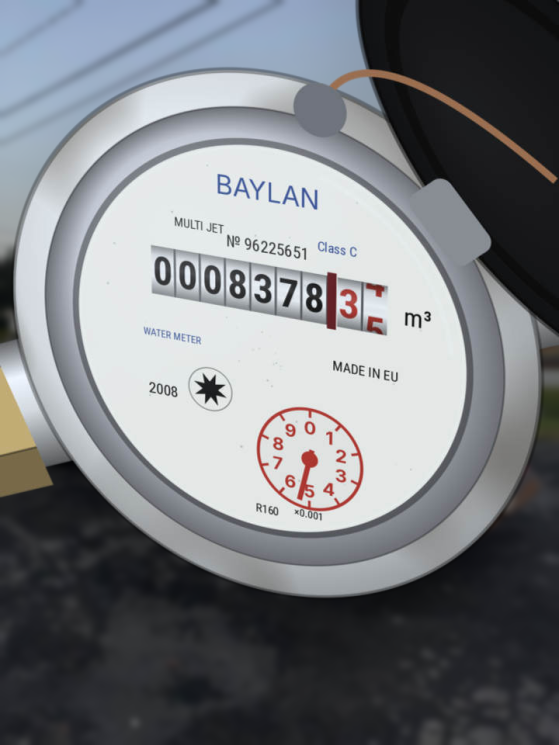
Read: 8378.345 m³
